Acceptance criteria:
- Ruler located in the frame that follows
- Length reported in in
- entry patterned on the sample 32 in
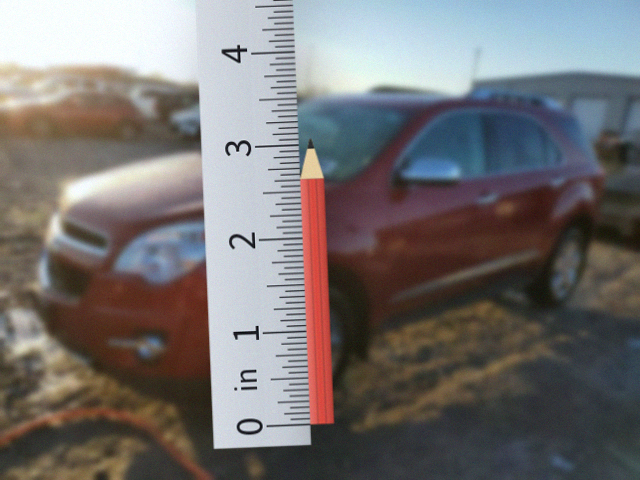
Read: 3.0625 in
